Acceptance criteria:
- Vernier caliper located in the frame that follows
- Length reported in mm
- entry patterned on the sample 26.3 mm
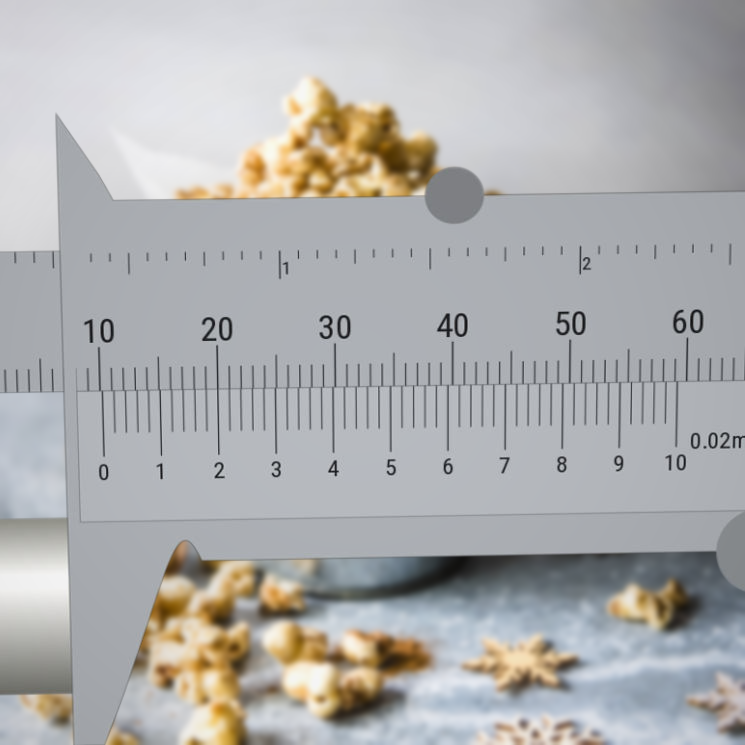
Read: 10.2 mm
